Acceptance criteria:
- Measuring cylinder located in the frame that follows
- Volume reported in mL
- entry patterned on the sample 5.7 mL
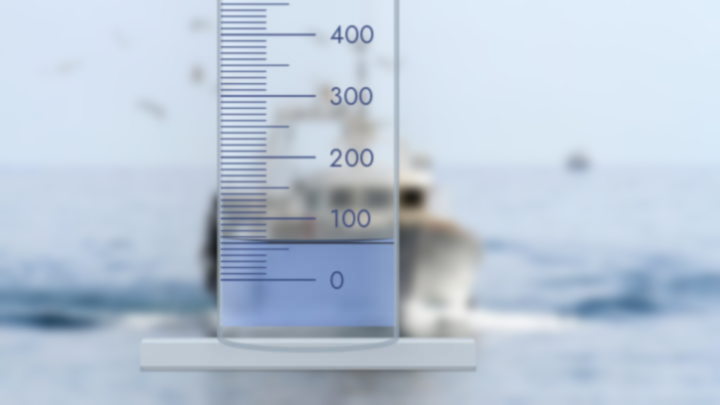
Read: 60 mL
